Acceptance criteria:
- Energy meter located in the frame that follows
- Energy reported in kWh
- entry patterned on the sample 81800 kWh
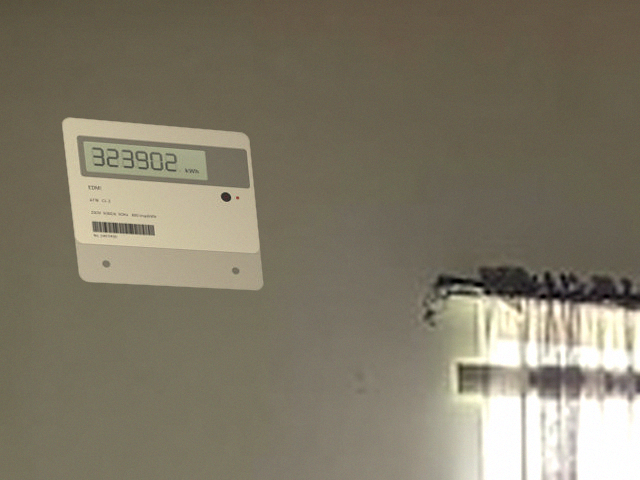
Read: 323902 kWh
